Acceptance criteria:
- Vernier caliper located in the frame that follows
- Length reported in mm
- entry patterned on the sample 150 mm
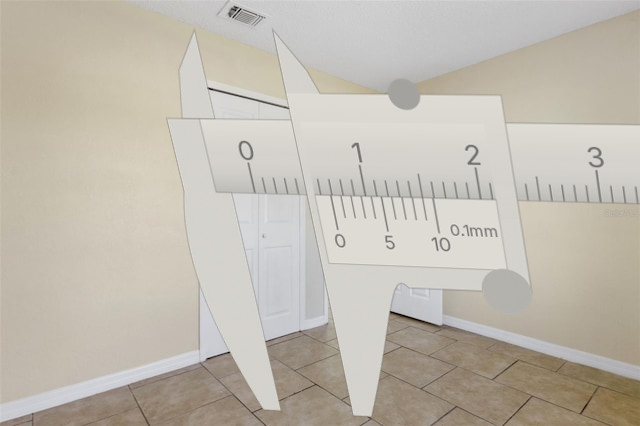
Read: 6.9 mm
